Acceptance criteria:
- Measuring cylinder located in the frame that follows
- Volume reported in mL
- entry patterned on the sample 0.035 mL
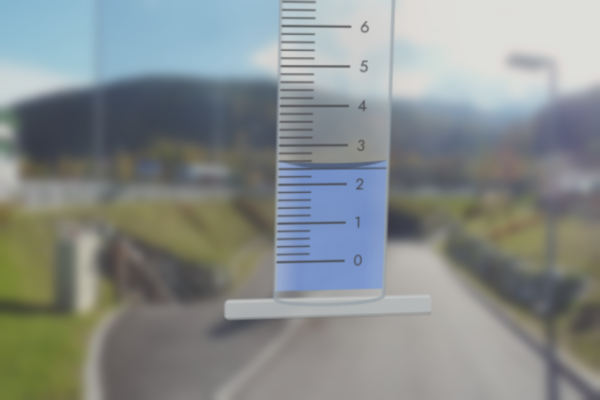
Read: 2.4 mL
